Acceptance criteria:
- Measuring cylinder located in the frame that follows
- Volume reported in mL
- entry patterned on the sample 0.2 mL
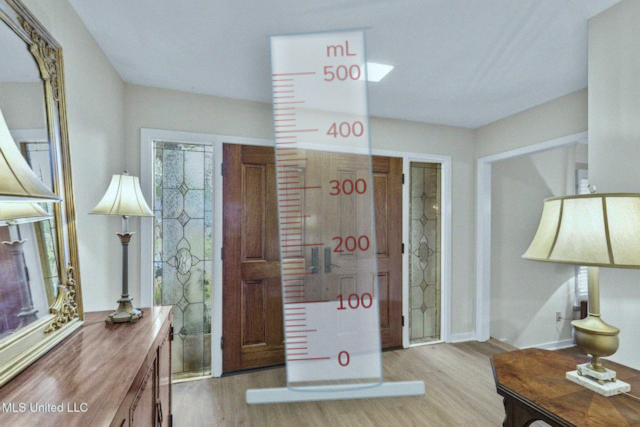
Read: 100 mL
